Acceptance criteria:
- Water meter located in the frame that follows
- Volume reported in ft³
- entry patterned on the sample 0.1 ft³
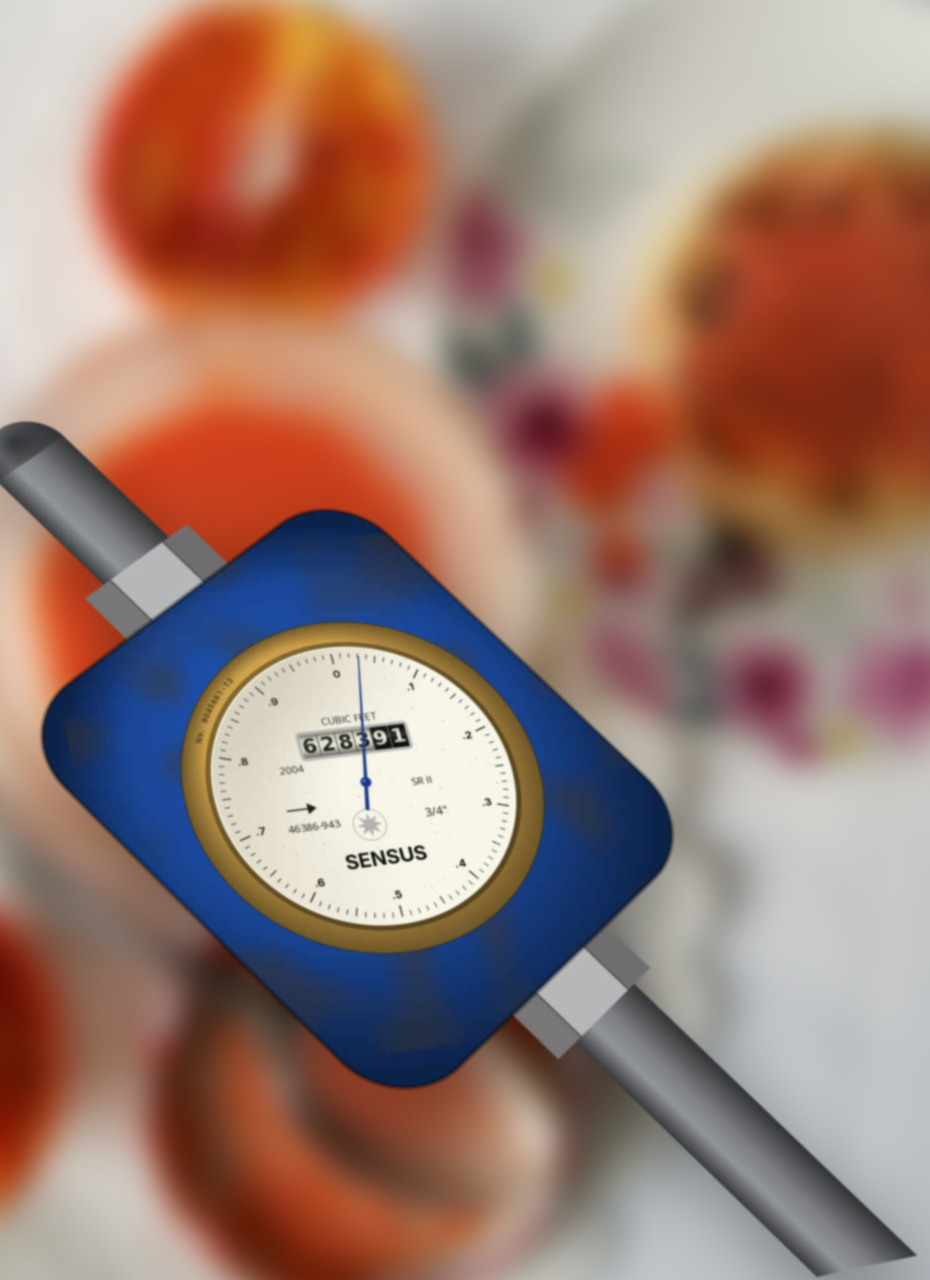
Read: 628391.03 ft³
